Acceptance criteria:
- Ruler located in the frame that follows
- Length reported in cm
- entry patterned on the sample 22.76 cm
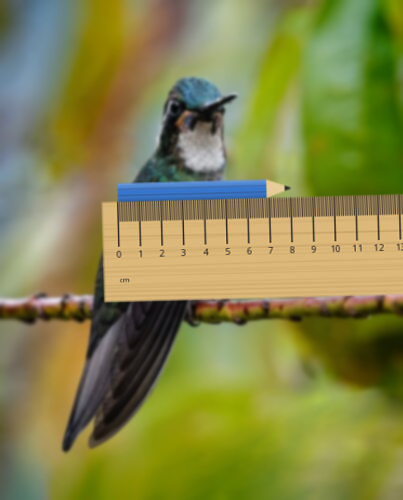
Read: 8 cm
